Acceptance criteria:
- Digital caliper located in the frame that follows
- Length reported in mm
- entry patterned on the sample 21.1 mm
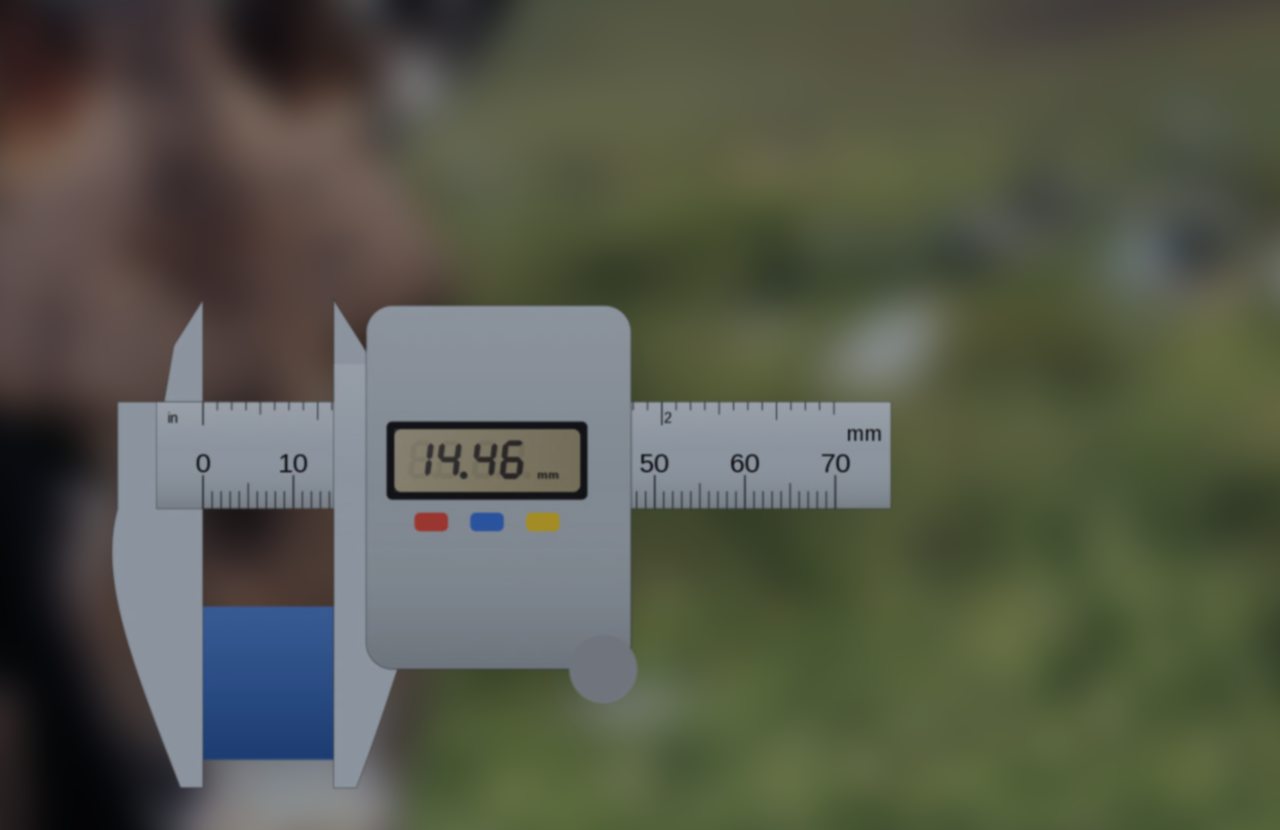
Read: 14.46 mm
